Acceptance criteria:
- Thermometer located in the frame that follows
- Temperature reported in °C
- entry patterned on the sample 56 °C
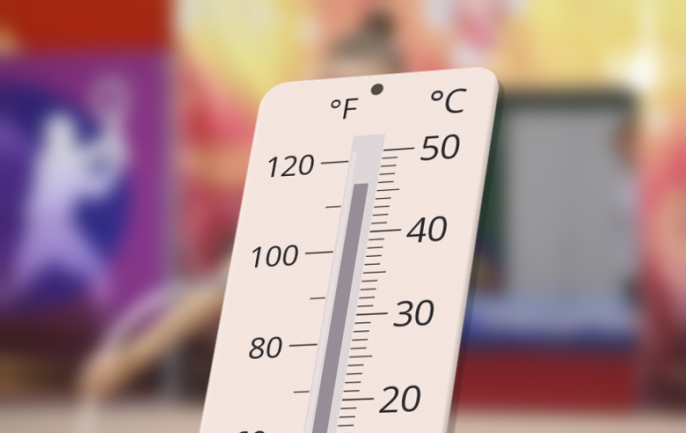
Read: 46 °C
